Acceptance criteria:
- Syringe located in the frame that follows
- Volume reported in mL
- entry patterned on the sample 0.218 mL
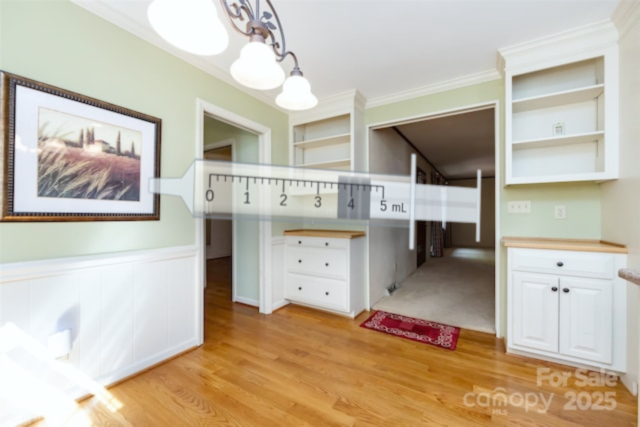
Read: 3.6 mL
